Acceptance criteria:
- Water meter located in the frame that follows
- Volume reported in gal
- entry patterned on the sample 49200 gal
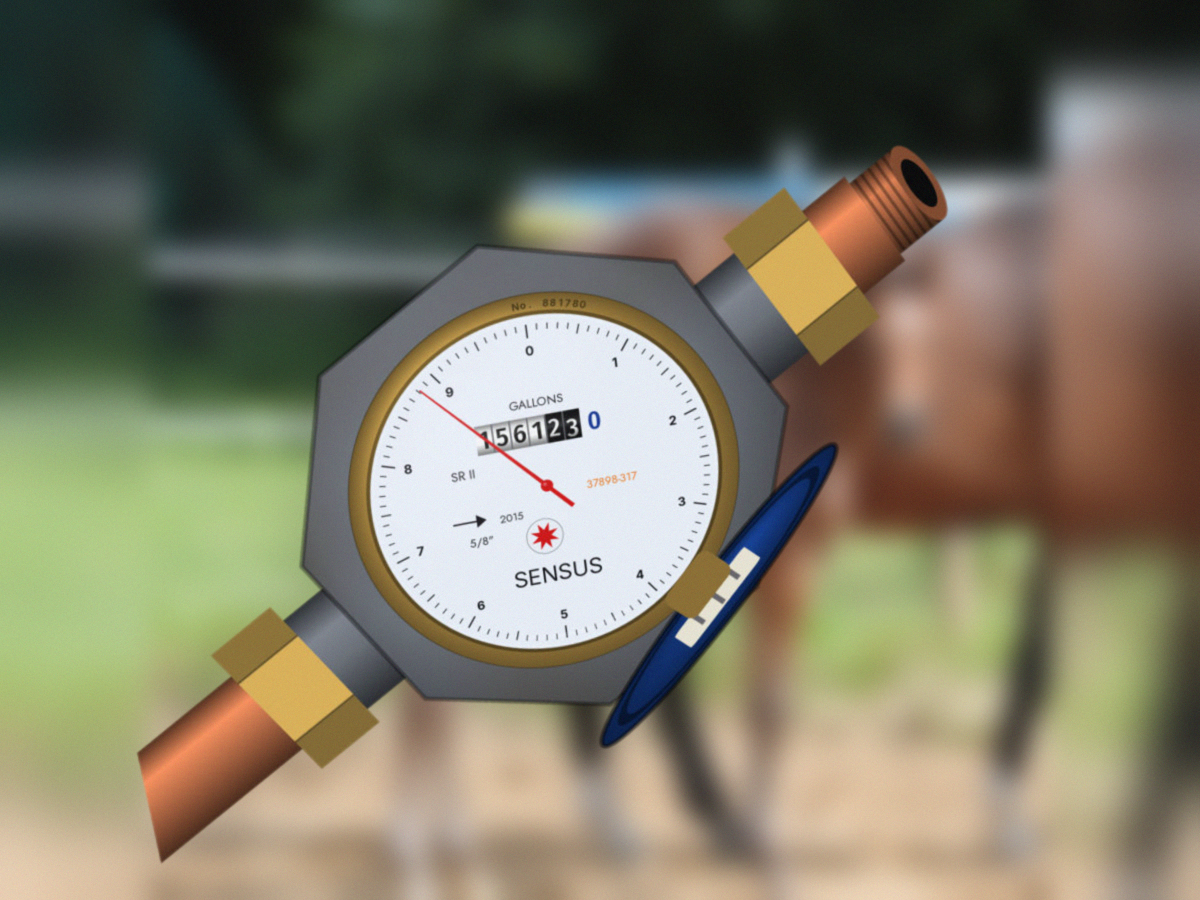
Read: 1561228.8 gal
